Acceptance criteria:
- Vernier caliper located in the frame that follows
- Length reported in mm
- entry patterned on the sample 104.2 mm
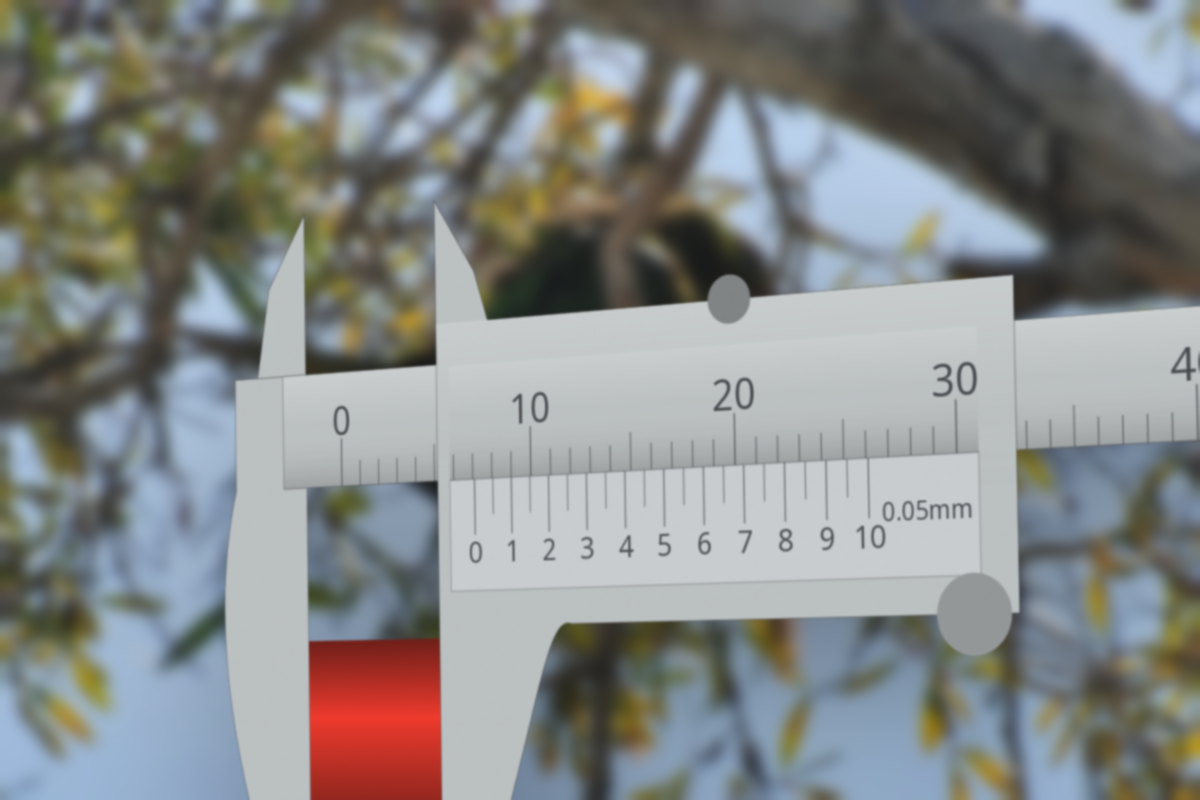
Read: 7.1 mm
